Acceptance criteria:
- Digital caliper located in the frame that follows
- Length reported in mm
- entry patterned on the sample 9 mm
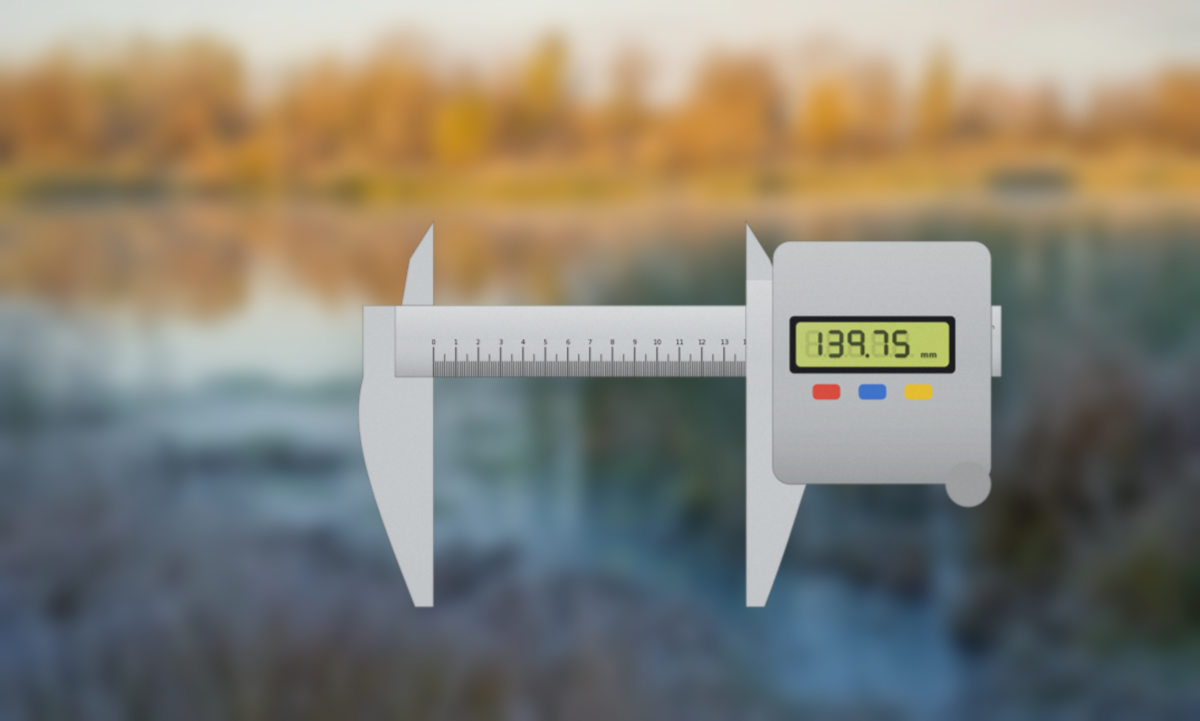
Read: 139.75 mm
